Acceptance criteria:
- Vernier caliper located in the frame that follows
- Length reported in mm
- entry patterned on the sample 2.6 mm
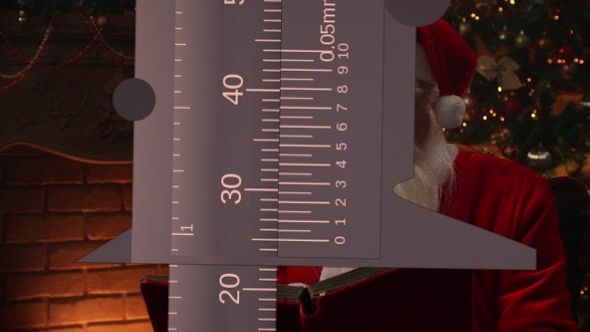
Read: 25.0 mm
